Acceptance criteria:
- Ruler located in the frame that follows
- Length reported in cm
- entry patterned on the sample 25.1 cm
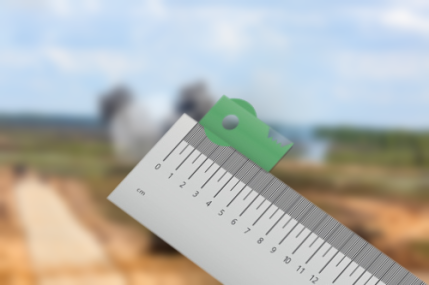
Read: 5.5 cm
